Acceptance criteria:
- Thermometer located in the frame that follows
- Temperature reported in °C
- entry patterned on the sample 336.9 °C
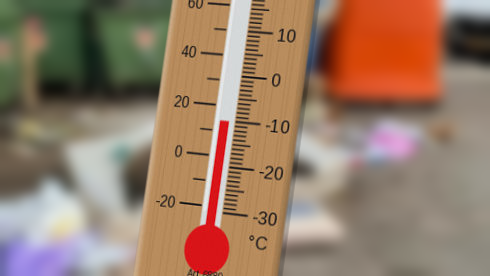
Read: -10 °C
